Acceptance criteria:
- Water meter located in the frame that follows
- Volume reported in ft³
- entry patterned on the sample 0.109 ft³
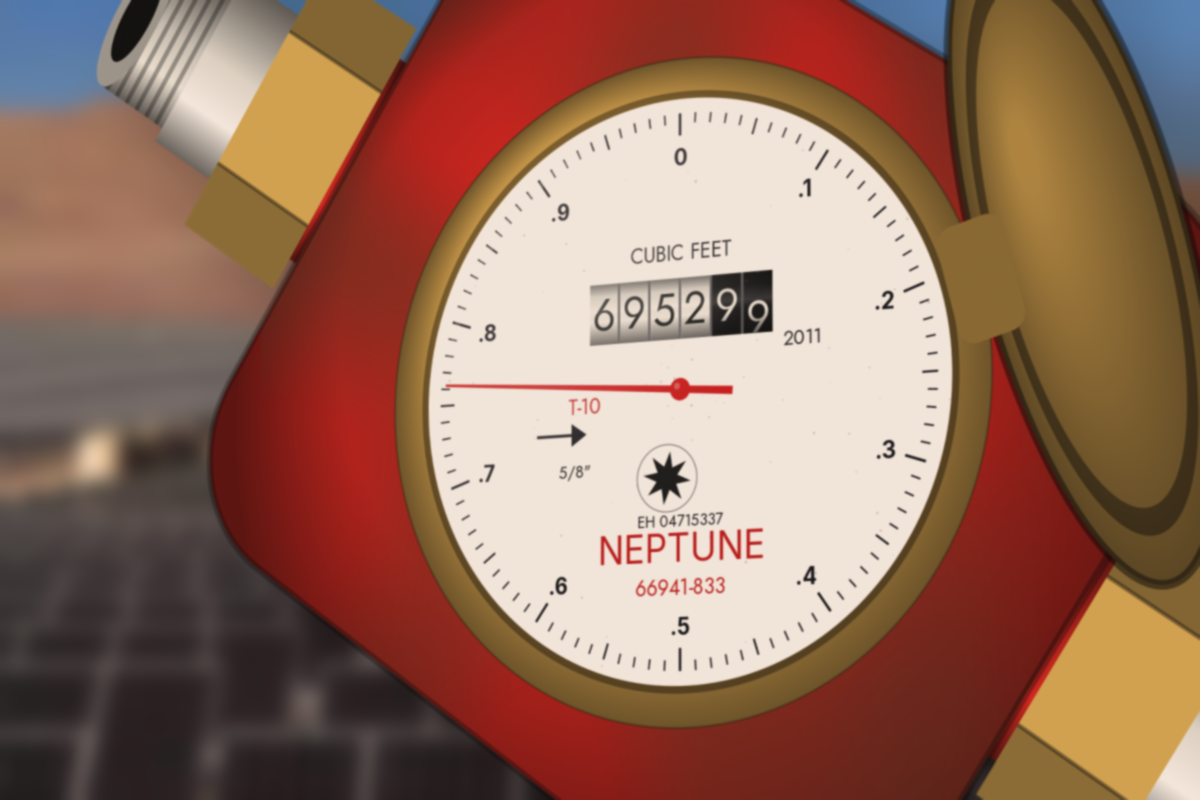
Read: 695298.76 ft³
